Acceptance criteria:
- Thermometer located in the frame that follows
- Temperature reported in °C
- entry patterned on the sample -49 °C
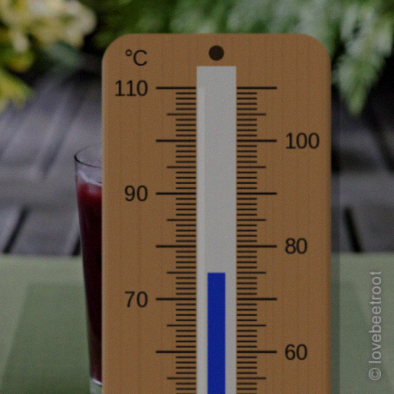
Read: 75 °C
